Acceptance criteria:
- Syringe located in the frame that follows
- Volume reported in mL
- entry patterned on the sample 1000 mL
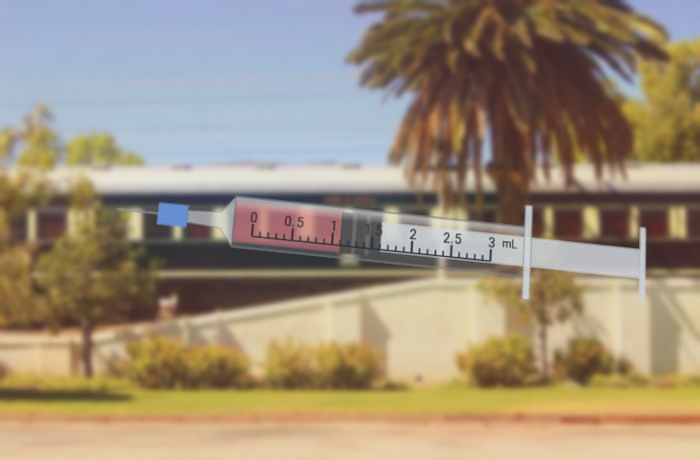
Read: 1.1 mL
